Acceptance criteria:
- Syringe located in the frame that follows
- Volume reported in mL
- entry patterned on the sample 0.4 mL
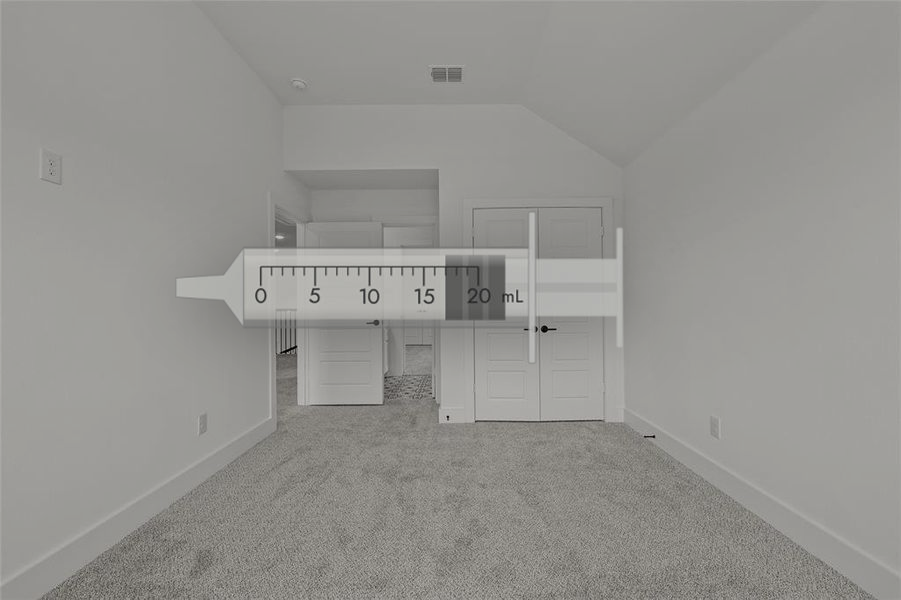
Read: 17 mL
